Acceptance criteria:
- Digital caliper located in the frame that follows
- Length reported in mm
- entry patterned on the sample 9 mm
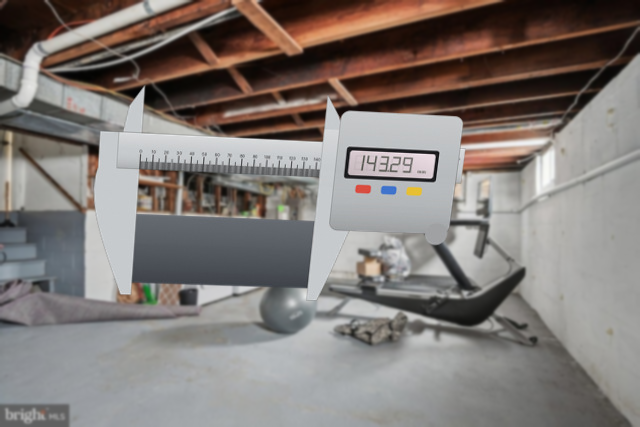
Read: 143.29 mm
